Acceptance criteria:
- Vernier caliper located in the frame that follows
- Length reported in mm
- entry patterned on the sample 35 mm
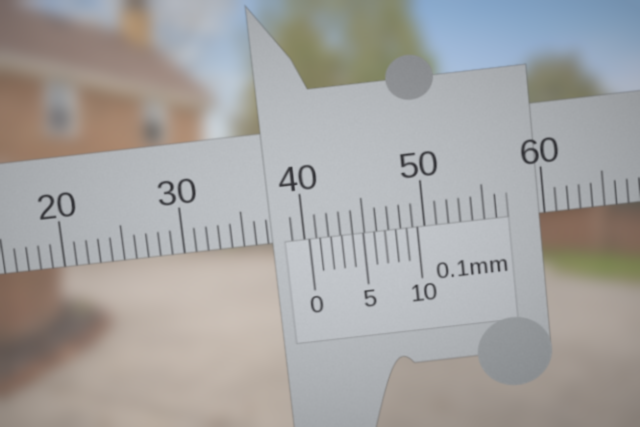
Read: 40.4 mm
